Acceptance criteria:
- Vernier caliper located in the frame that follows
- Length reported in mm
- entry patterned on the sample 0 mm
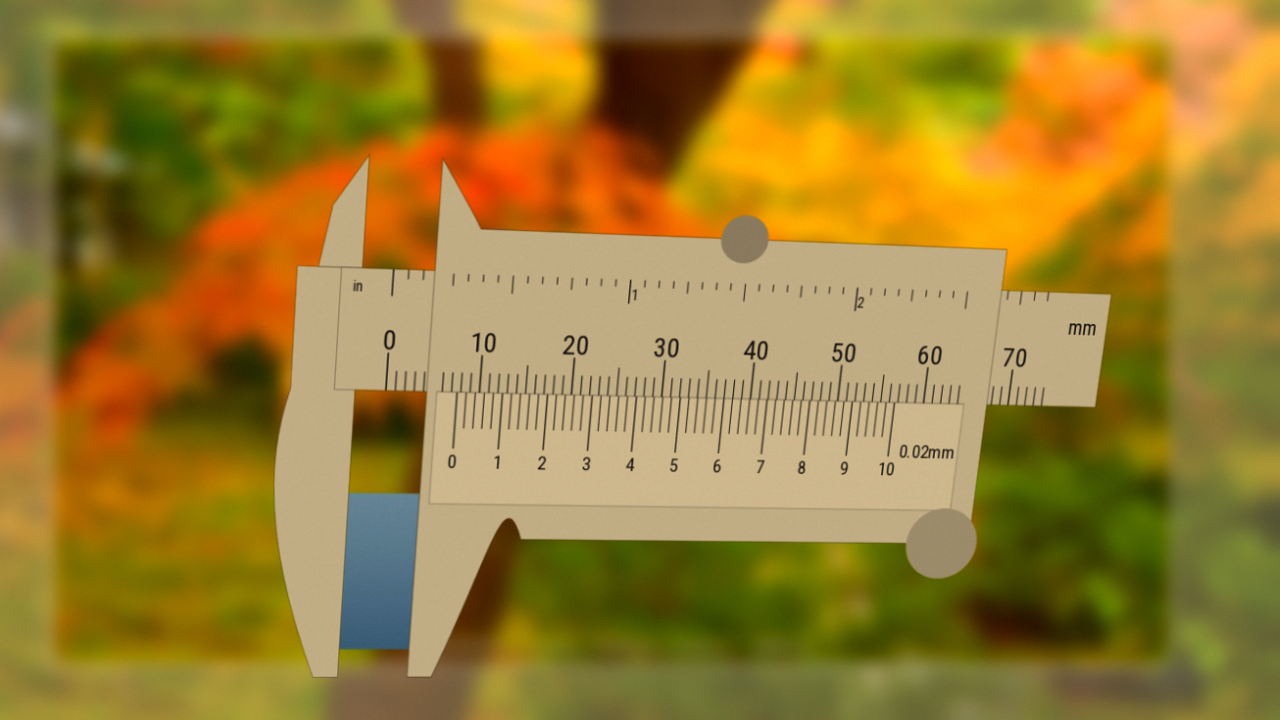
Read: 7.6 mm
